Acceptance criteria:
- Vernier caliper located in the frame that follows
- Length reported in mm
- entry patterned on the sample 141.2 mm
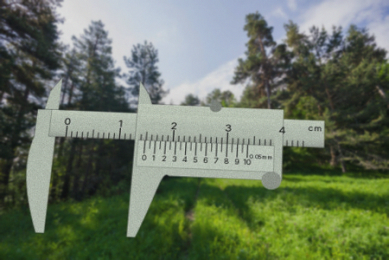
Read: 14.8 mm
